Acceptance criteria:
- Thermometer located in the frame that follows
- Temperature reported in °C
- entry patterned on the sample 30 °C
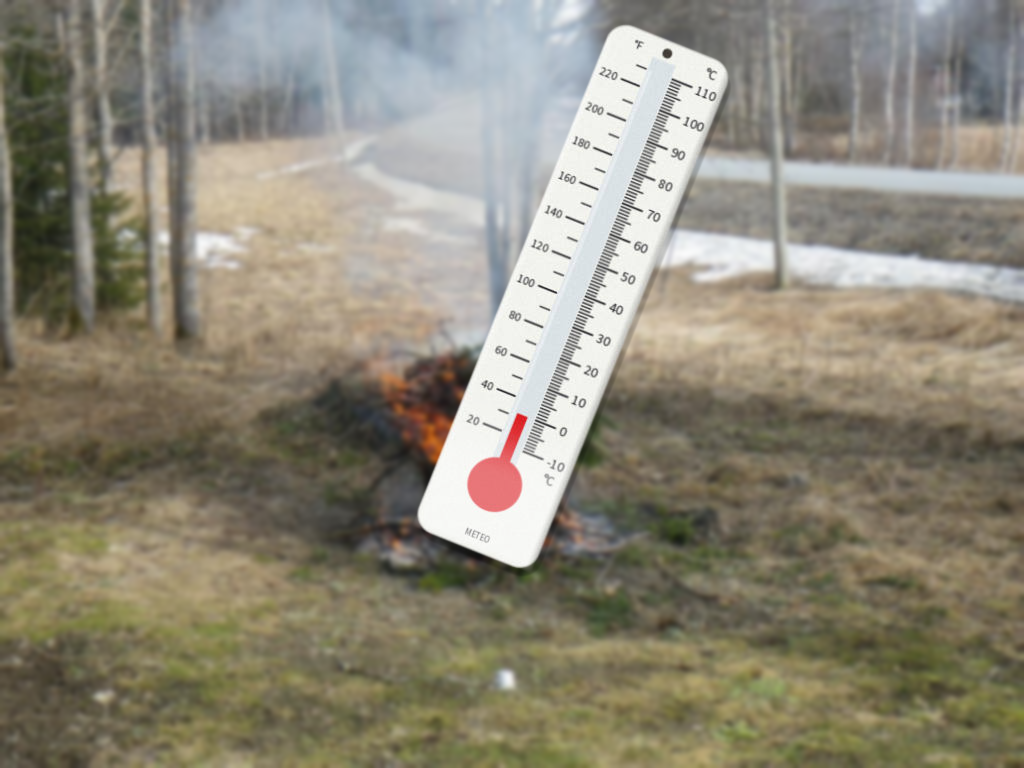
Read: 0 °C
